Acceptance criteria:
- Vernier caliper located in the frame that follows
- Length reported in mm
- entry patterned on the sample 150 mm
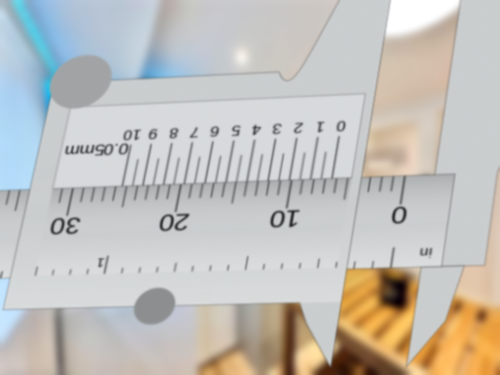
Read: 6.4 mm
